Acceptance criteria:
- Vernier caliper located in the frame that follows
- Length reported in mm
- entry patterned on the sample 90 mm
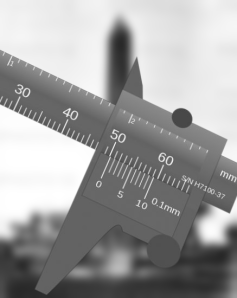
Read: 50.2 mm
